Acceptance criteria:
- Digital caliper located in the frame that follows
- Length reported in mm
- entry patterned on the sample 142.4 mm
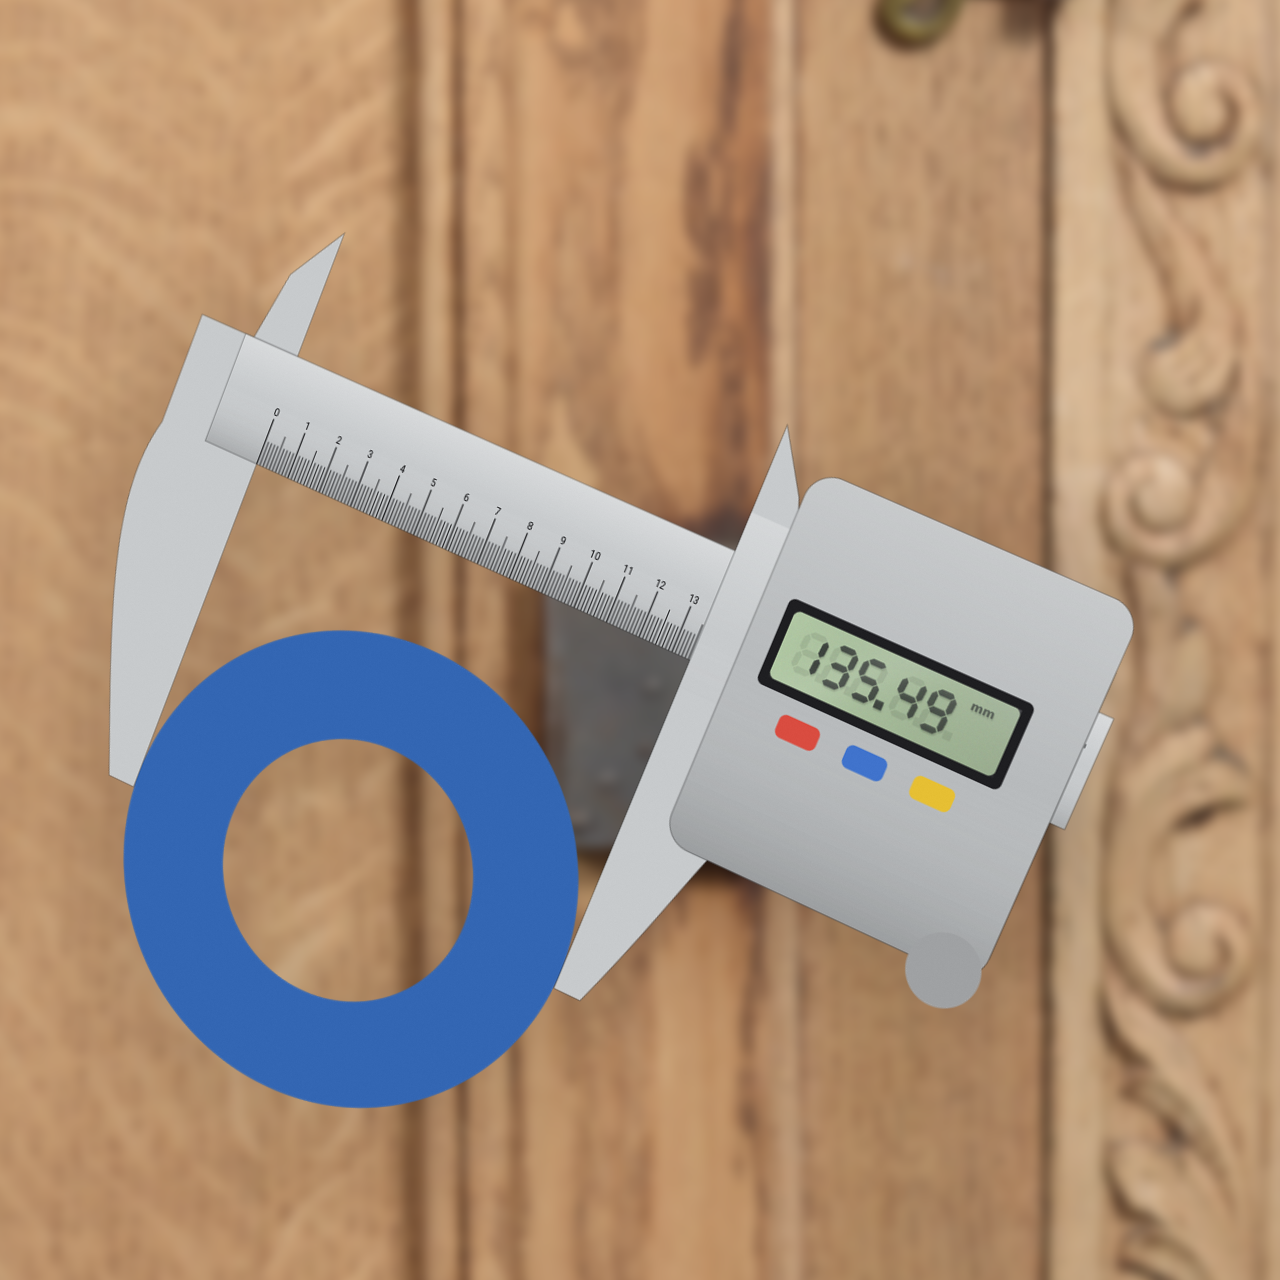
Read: 135.49 mm
